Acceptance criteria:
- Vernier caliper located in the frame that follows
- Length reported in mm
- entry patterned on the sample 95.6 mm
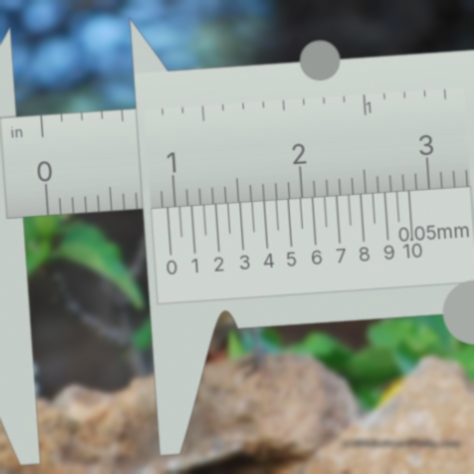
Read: 9.4 mm
